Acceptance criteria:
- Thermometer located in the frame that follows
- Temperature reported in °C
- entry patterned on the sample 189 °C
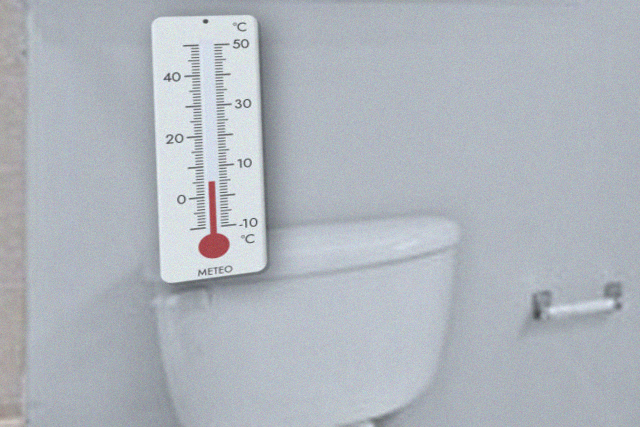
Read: 5 °C
